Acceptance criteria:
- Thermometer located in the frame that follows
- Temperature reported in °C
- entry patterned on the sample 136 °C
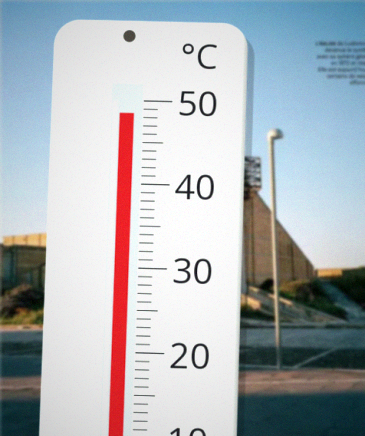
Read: 48.5 °C
